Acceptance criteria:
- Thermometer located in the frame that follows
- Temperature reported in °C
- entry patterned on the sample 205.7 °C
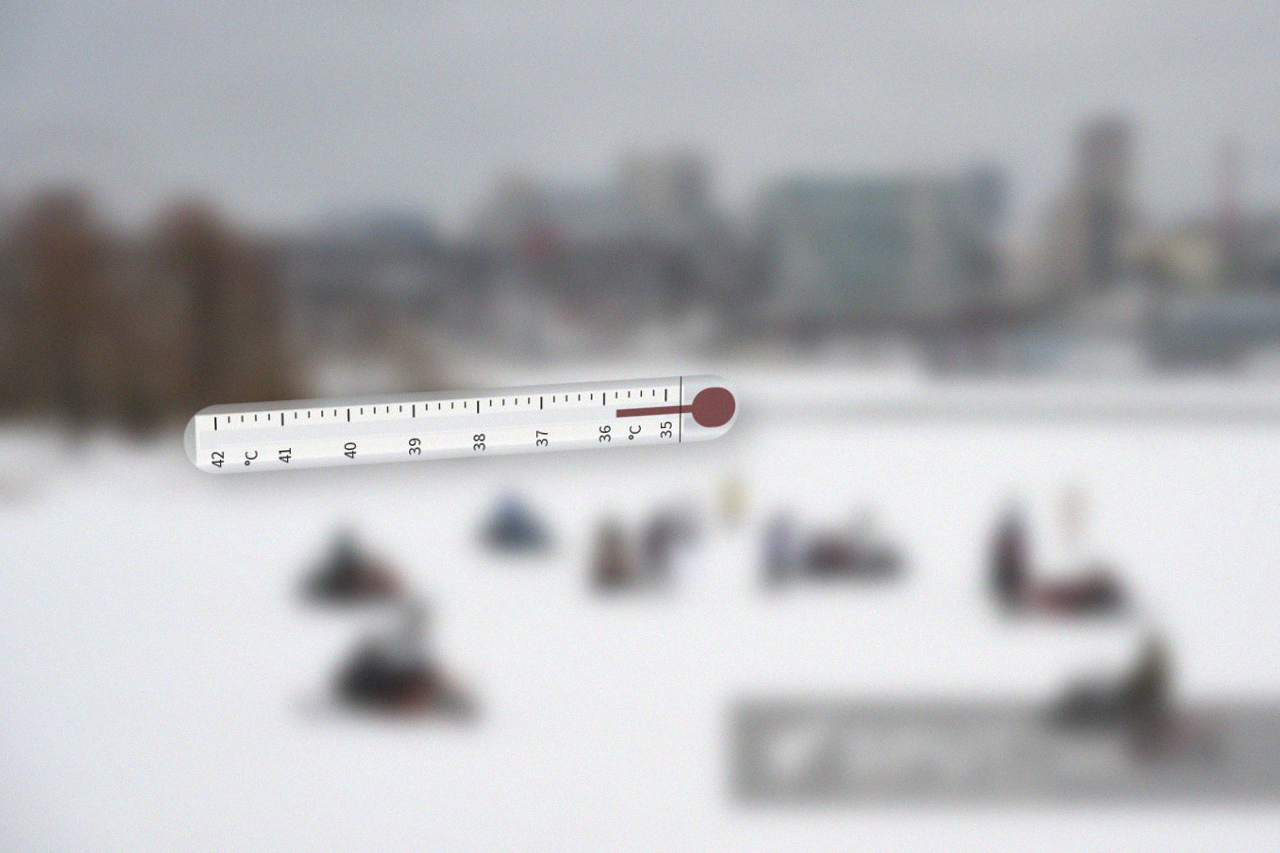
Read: 35.8 °C
